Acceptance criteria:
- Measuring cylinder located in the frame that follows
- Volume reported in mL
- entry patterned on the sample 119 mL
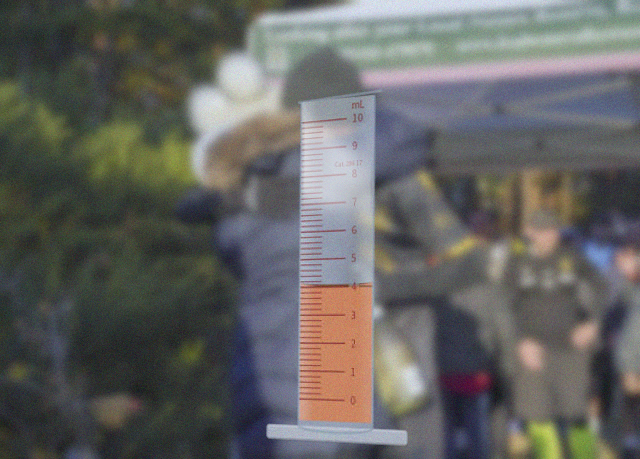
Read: 4 mL
